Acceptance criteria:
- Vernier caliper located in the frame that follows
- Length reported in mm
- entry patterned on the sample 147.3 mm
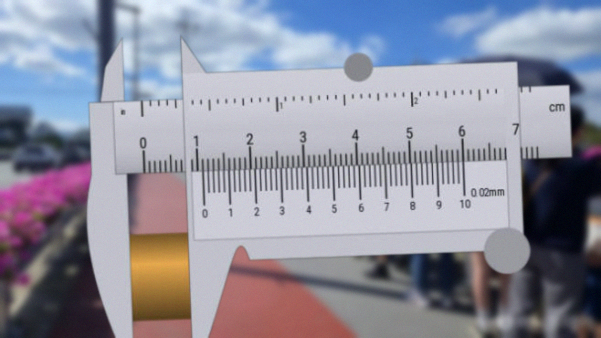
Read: 11.0 mm
